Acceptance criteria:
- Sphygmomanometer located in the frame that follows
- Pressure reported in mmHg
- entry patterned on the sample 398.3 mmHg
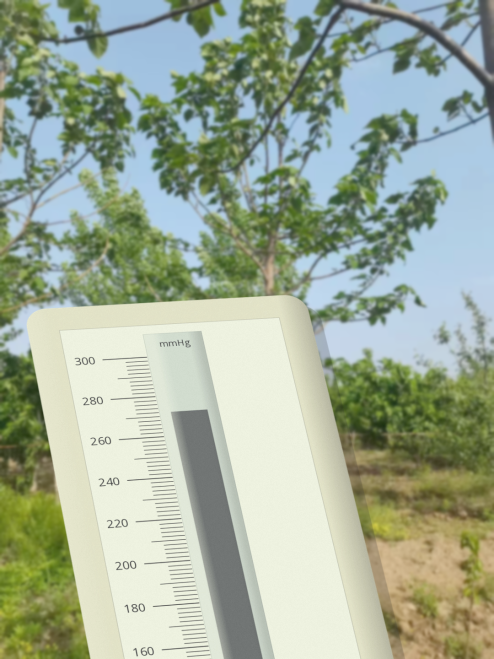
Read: 272 mmHg
